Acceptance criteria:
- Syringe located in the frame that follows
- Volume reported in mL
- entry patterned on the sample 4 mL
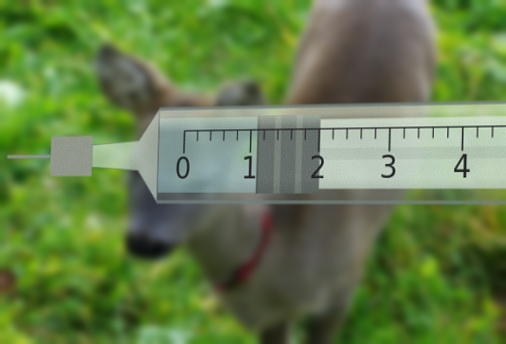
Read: 1.1 mL
